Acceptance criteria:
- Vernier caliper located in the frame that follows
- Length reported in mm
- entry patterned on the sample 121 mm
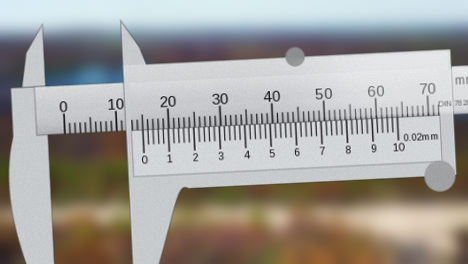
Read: 15.0 mm
